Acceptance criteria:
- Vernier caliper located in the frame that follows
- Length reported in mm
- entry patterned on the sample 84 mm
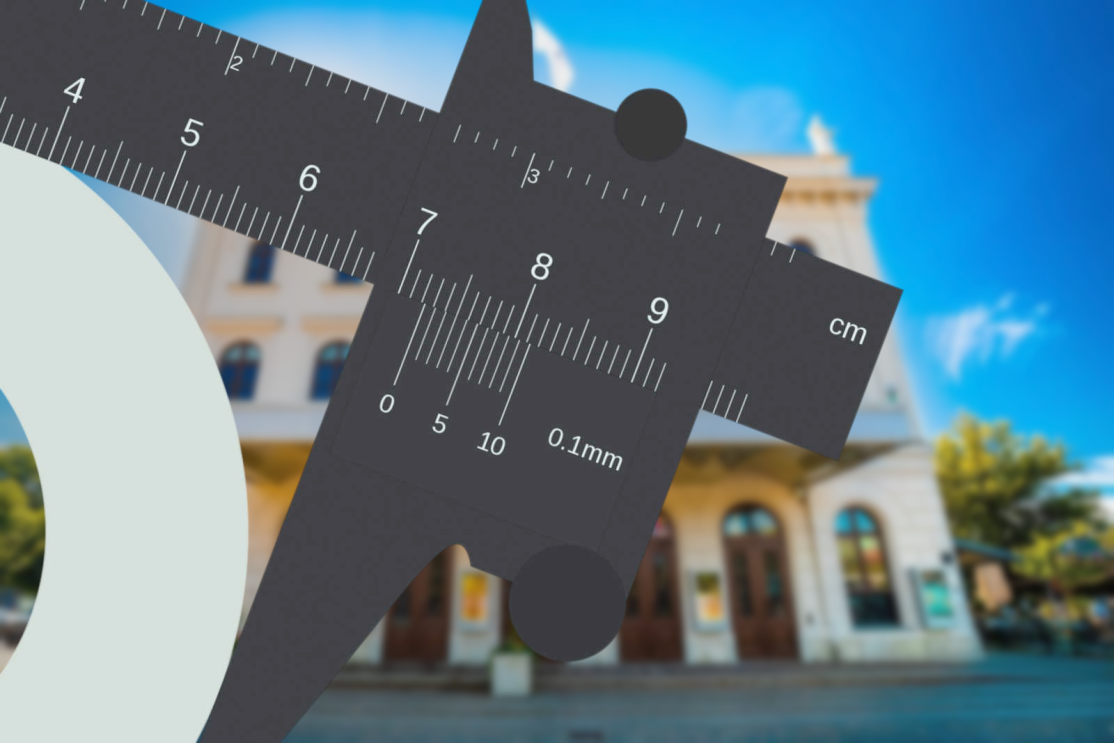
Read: 72.3 mm
